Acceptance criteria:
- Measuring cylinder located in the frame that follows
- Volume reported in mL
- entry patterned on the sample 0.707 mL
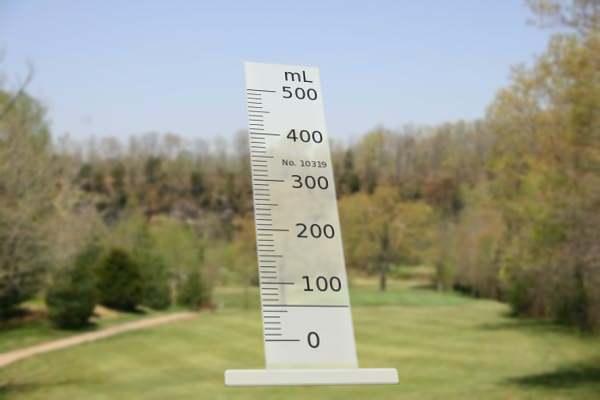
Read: 60 mL
